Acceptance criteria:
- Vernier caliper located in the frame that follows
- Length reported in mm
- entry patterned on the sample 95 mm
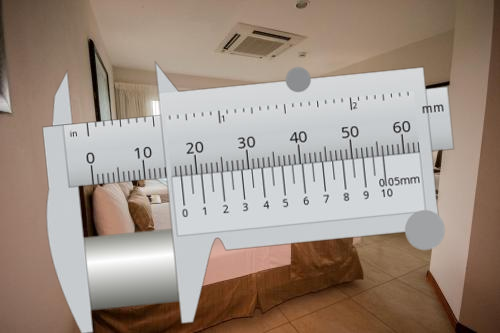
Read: 17.0 mm
